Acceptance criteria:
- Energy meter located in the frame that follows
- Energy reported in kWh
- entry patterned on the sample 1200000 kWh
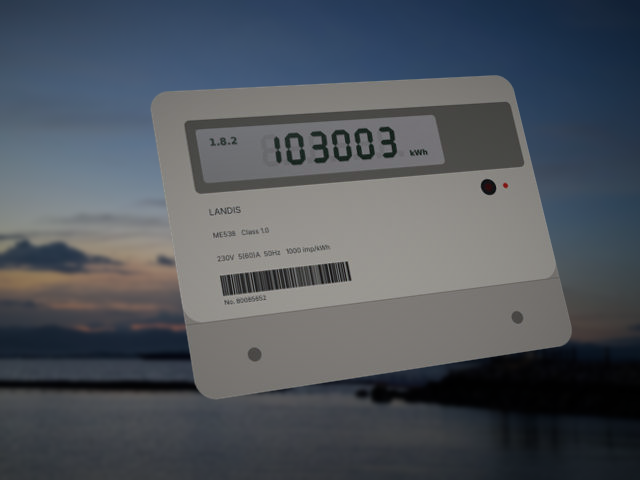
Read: 103003 kWh
